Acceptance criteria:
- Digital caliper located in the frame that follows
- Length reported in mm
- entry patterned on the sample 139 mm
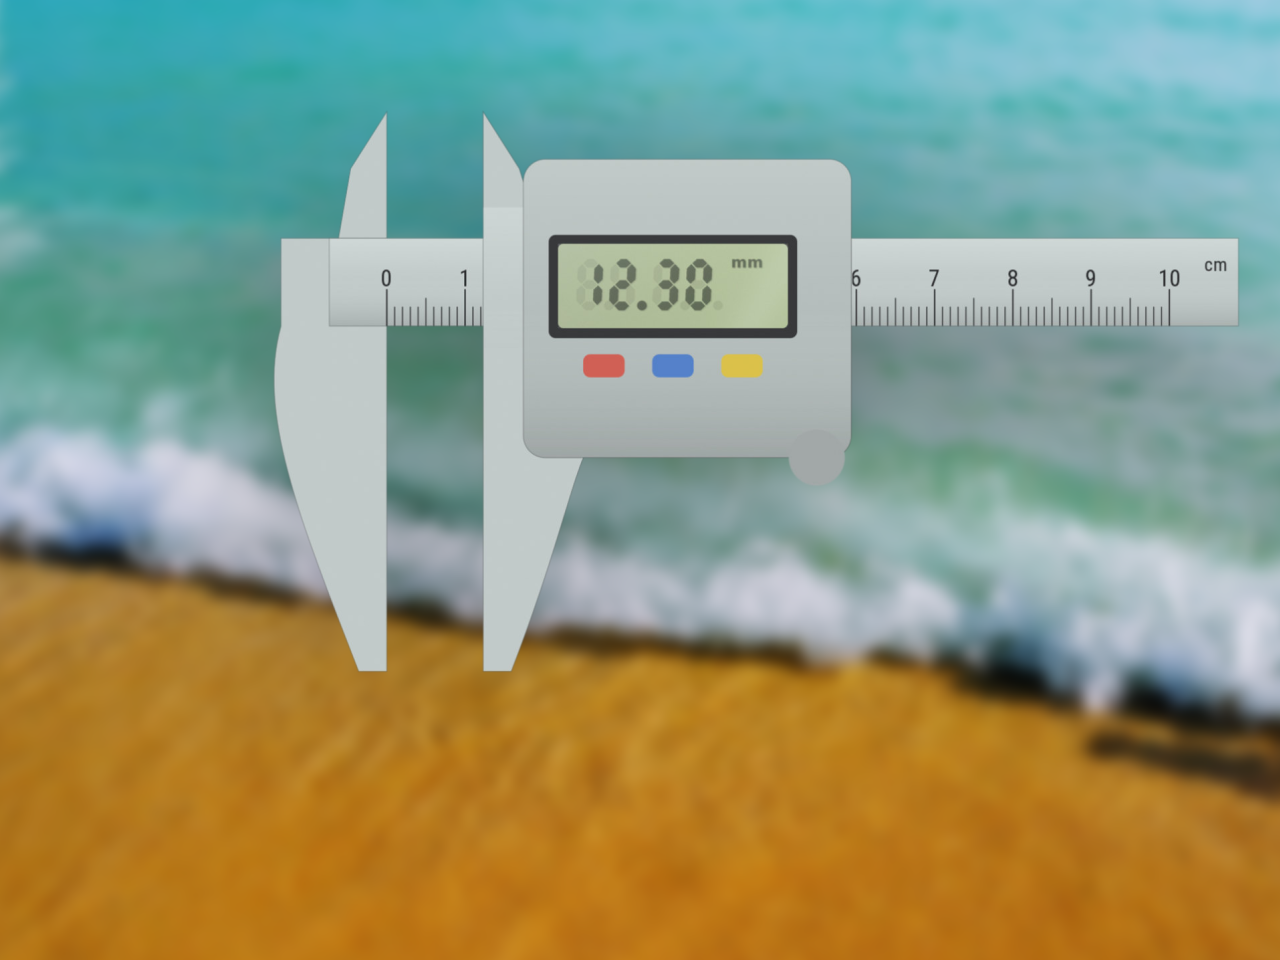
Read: 12.30 mm
